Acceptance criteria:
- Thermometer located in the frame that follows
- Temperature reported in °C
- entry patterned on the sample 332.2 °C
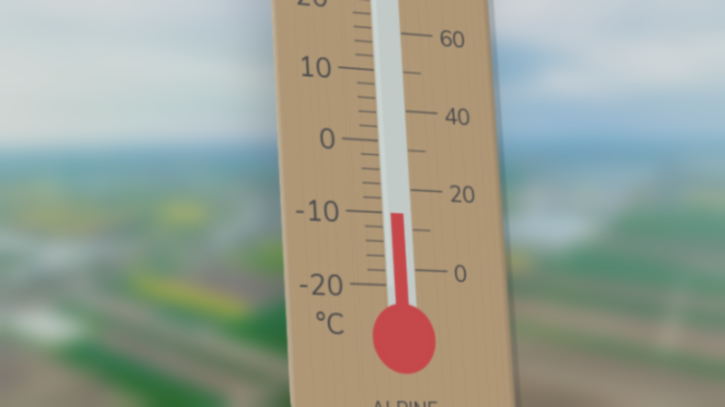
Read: -10 °C
